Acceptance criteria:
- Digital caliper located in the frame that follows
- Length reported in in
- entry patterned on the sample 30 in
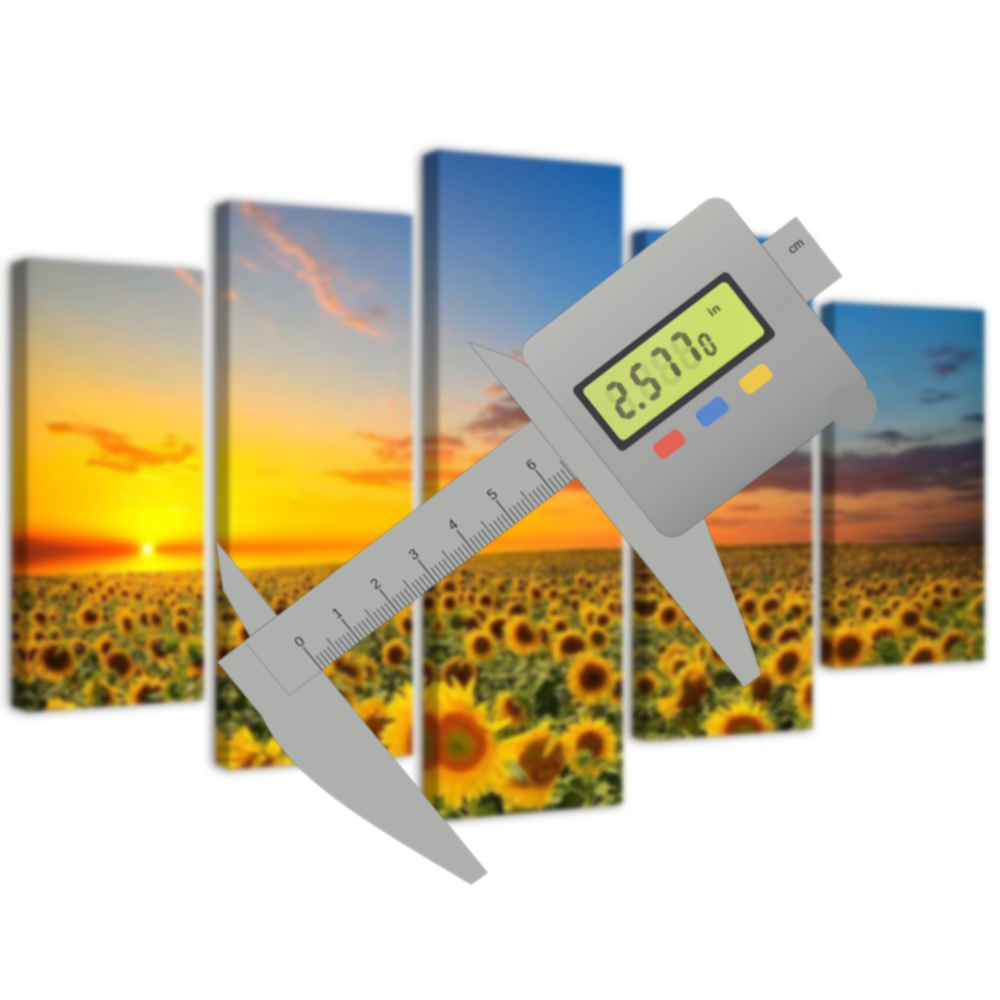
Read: 2.5770 in
